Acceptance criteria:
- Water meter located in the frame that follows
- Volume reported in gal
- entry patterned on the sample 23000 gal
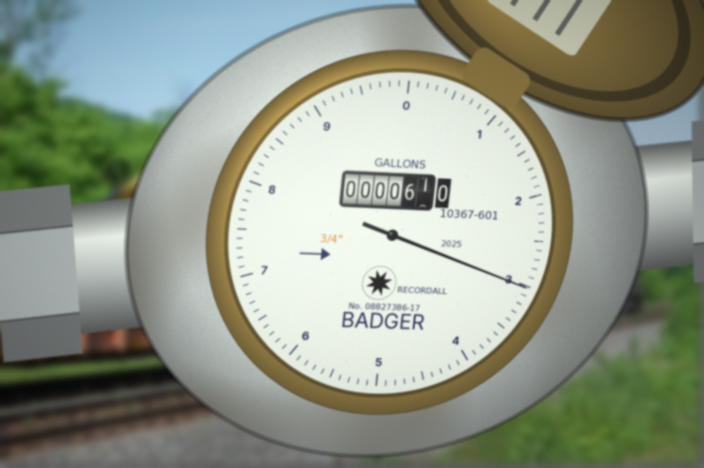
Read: 613.0 gal
